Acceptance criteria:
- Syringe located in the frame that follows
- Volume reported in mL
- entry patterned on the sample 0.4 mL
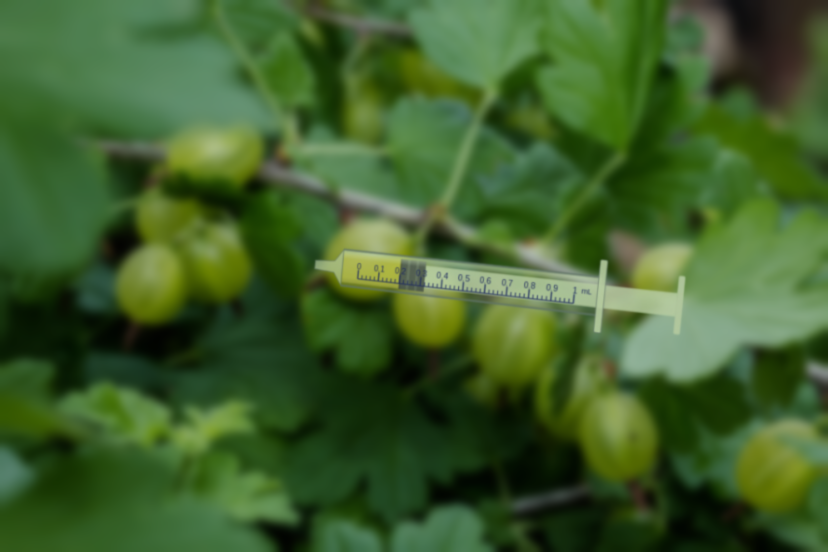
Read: 0.2 mL
